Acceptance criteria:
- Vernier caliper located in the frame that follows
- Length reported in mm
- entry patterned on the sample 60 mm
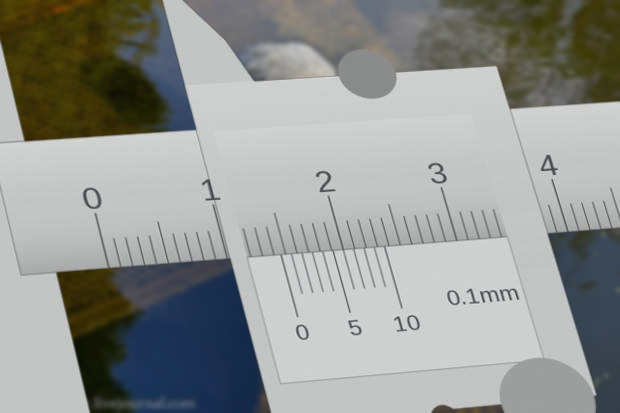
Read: 14.6 mm
